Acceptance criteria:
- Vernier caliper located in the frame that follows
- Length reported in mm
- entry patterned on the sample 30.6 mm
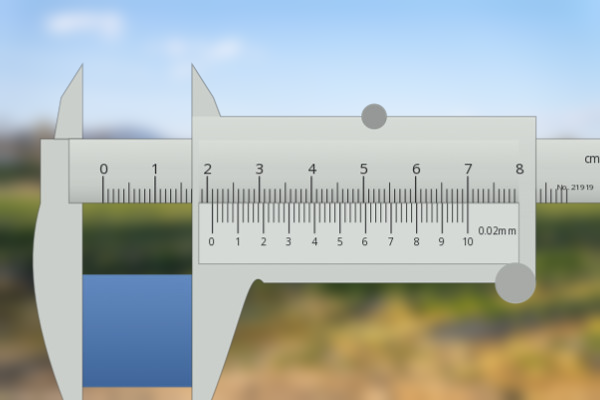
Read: 21.0 mm
